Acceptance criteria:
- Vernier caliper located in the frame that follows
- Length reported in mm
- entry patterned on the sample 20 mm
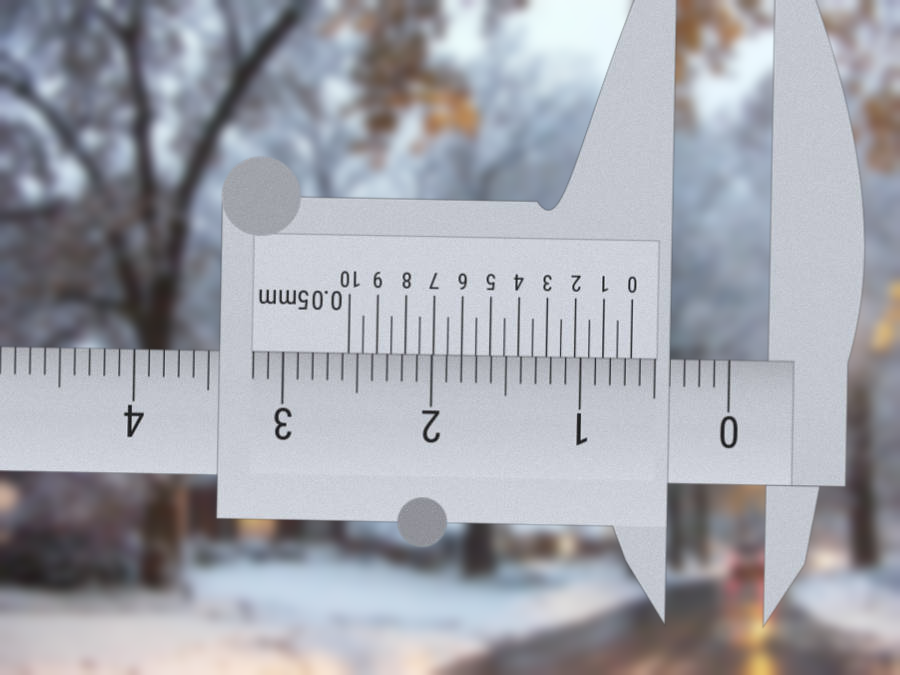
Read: 6.6 mm
